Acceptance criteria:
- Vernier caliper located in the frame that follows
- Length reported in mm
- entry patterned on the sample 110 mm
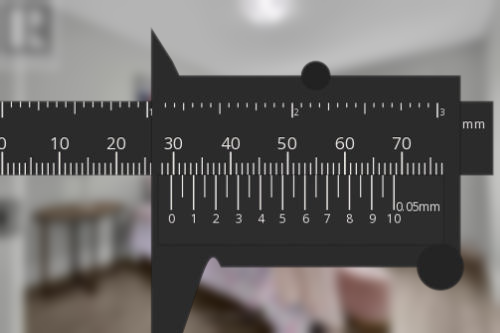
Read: 29.6 mm
